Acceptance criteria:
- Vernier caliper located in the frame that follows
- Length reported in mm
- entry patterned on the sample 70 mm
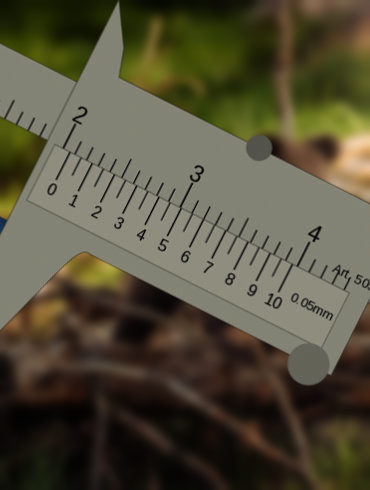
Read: 20.6 mm
